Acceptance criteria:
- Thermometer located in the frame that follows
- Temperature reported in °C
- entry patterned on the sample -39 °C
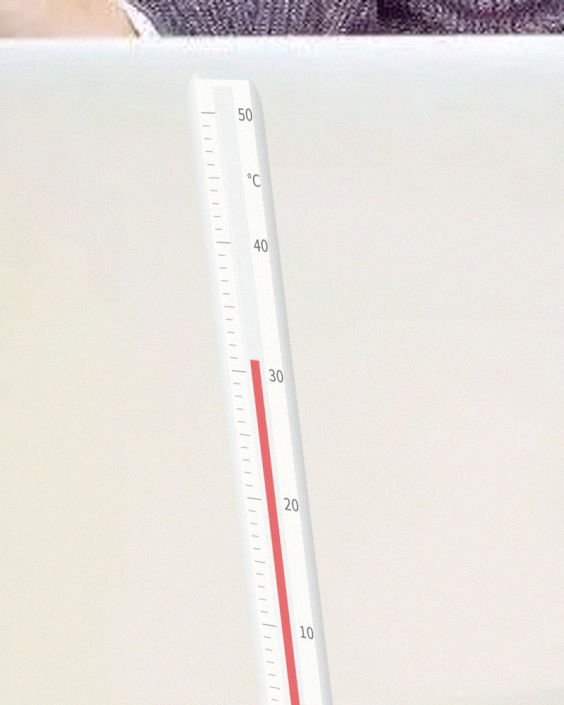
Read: 31 °C
